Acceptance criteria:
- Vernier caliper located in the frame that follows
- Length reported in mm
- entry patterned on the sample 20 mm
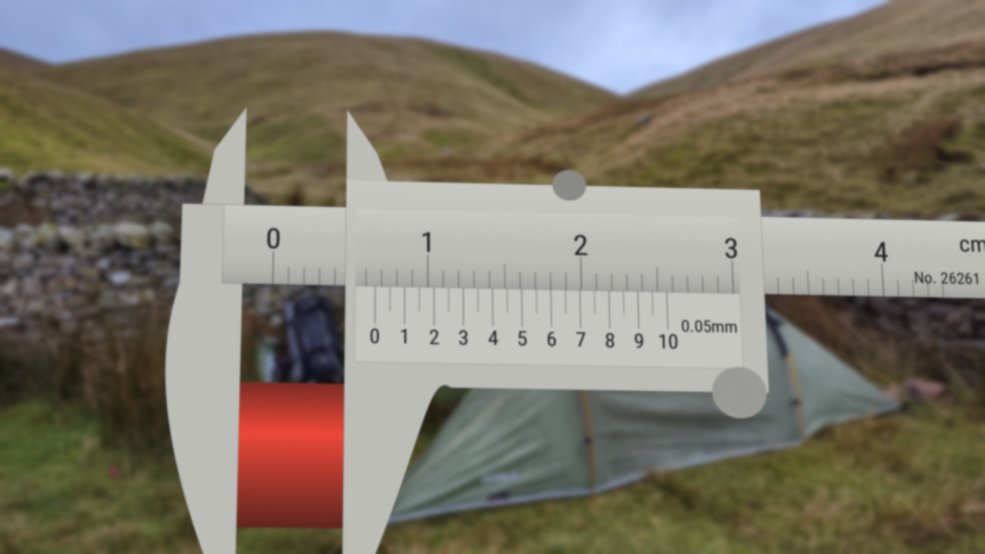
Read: 6.6 mm
